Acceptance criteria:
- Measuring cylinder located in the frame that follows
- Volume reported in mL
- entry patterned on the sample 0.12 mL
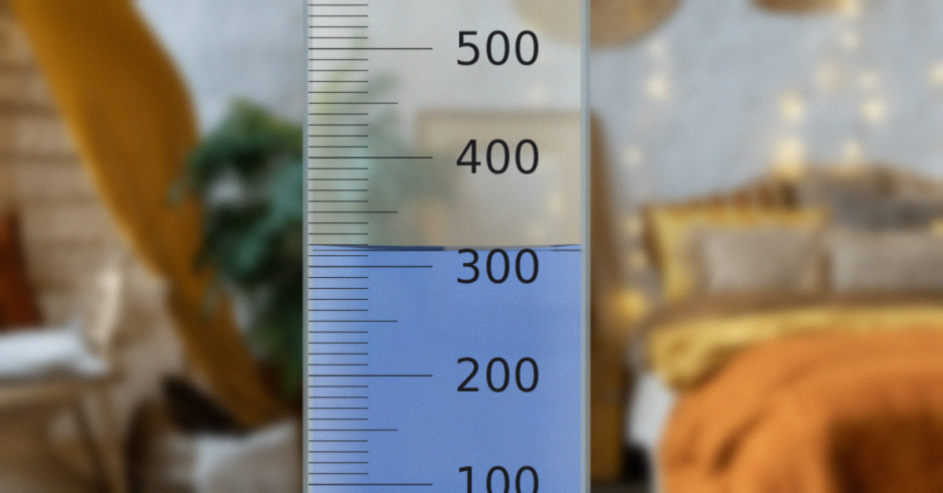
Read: 315 mL
